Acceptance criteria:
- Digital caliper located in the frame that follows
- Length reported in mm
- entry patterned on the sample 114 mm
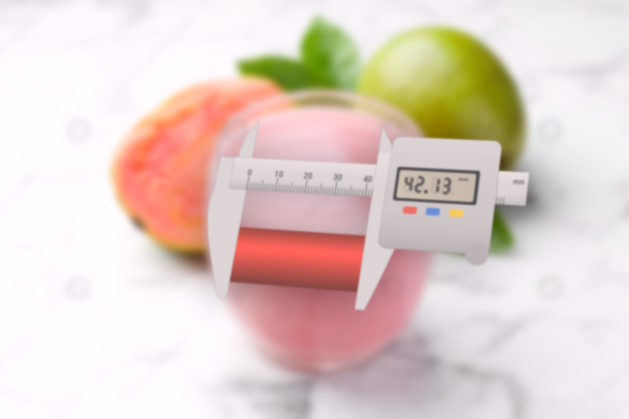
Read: 42.13 mm
